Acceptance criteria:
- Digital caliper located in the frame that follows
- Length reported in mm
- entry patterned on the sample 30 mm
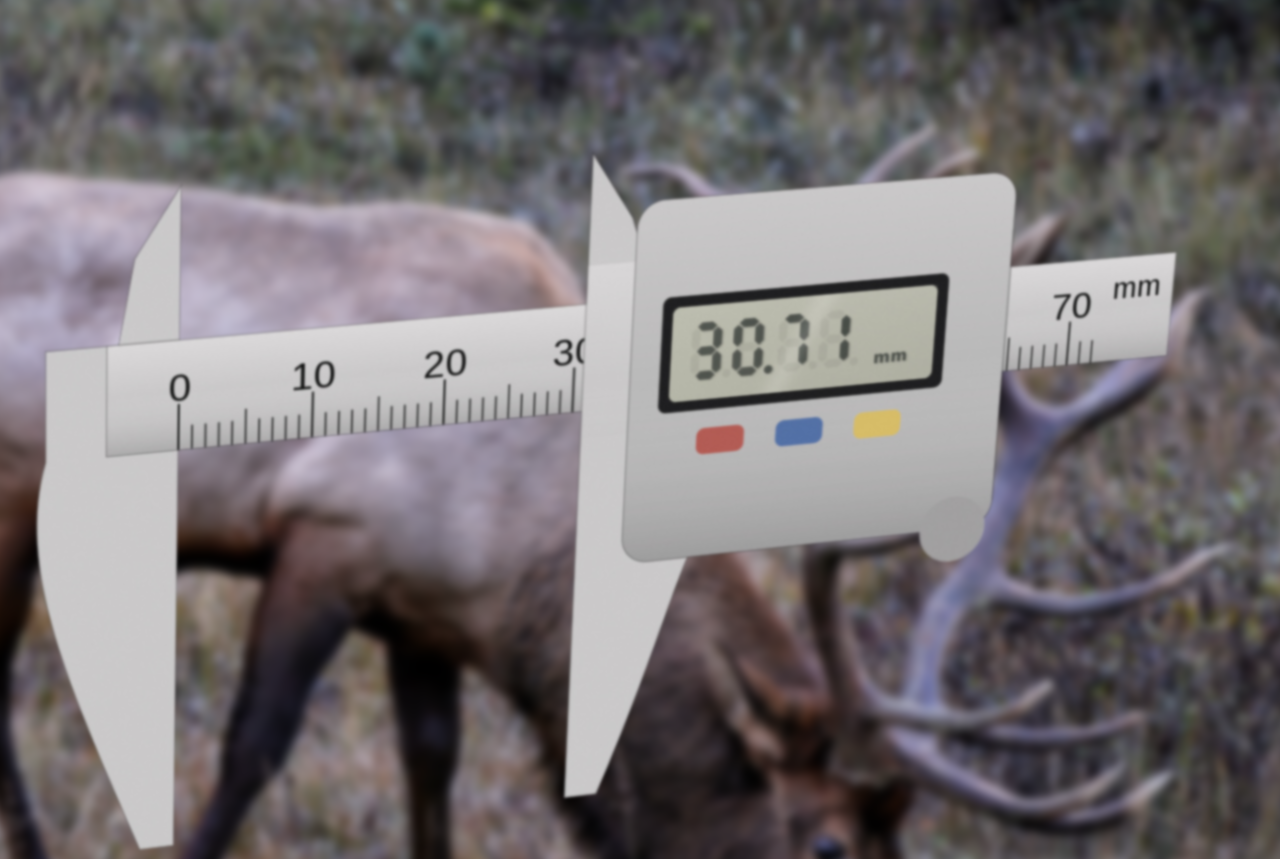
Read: 30.71 mm
